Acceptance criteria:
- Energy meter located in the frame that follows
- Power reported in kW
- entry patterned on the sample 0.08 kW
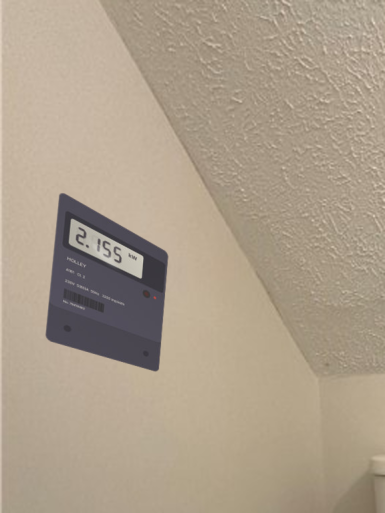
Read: 2.155 kW
